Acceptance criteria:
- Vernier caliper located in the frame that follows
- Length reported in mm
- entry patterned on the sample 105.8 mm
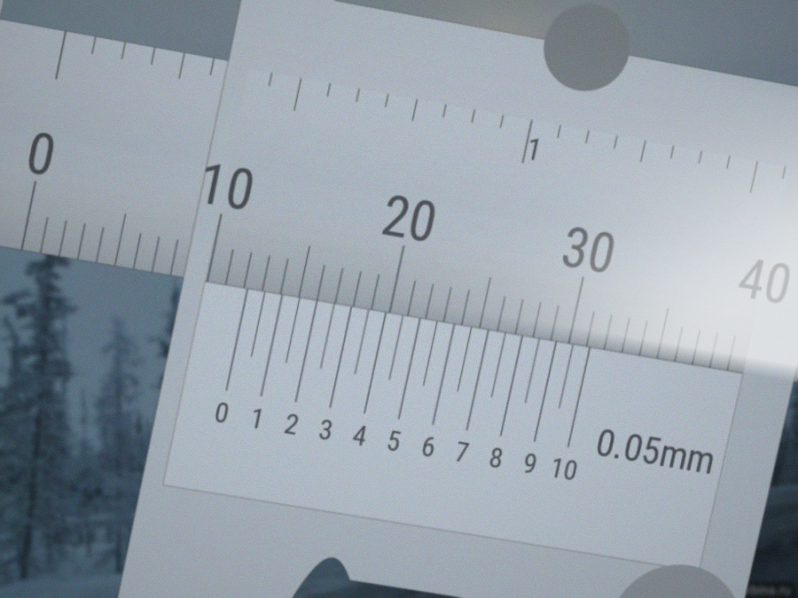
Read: 12.2 mm
